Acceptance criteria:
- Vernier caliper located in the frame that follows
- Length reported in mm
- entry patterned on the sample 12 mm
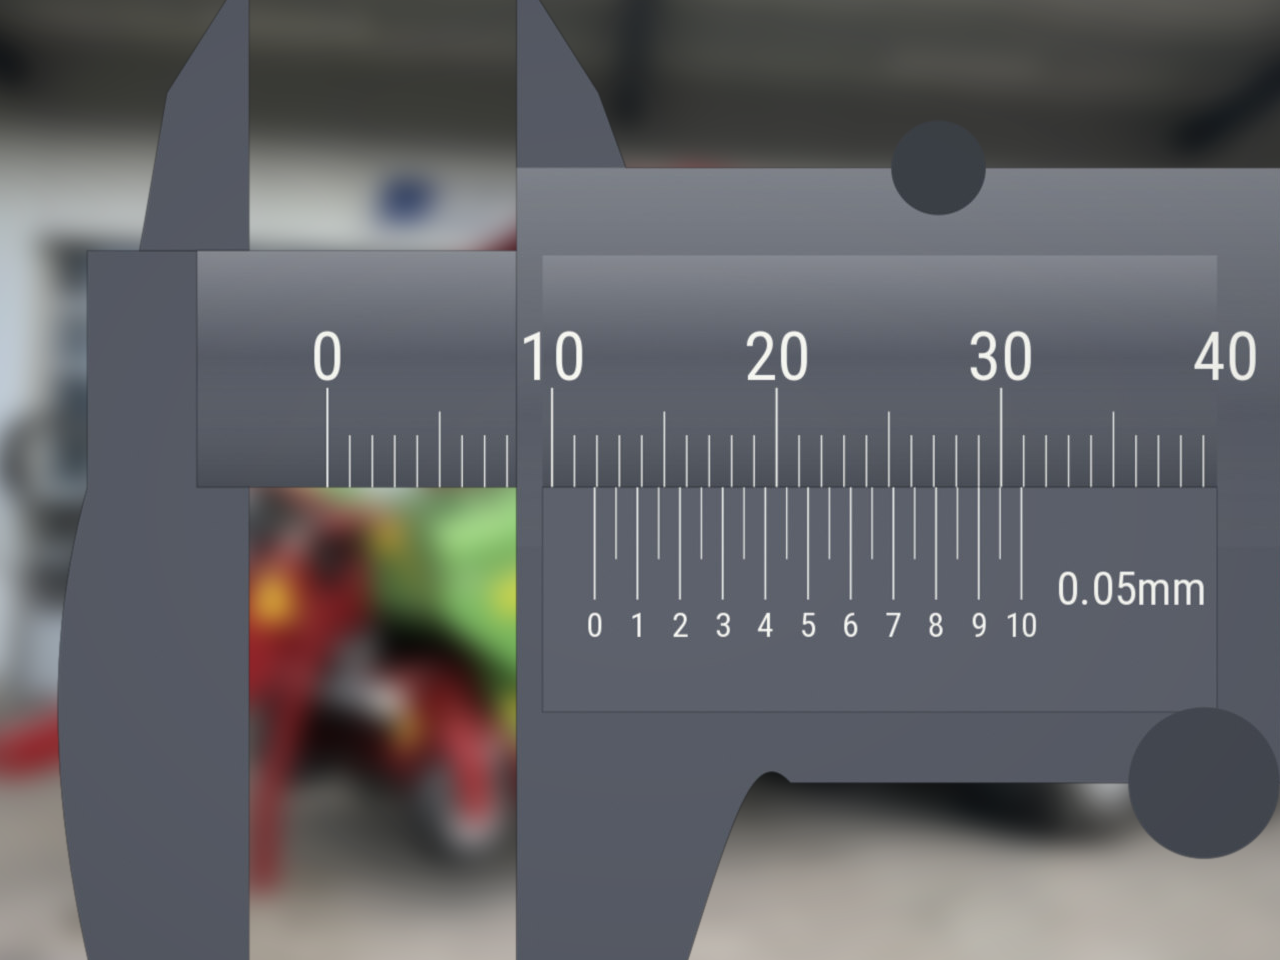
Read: 11.9 mm
